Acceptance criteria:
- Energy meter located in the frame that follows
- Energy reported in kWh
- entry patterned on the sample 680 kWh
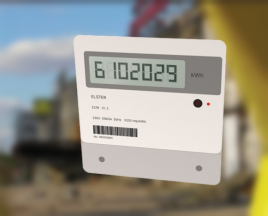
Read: 6102029 kWh
